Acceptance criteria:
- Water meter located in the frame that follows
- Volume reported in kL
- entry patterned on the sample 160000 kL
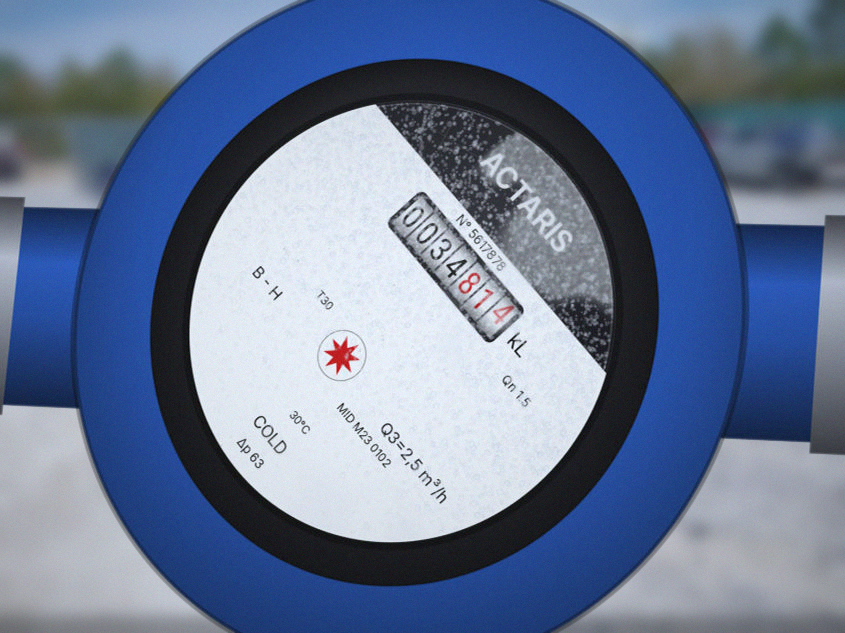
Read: 34.814 kL
